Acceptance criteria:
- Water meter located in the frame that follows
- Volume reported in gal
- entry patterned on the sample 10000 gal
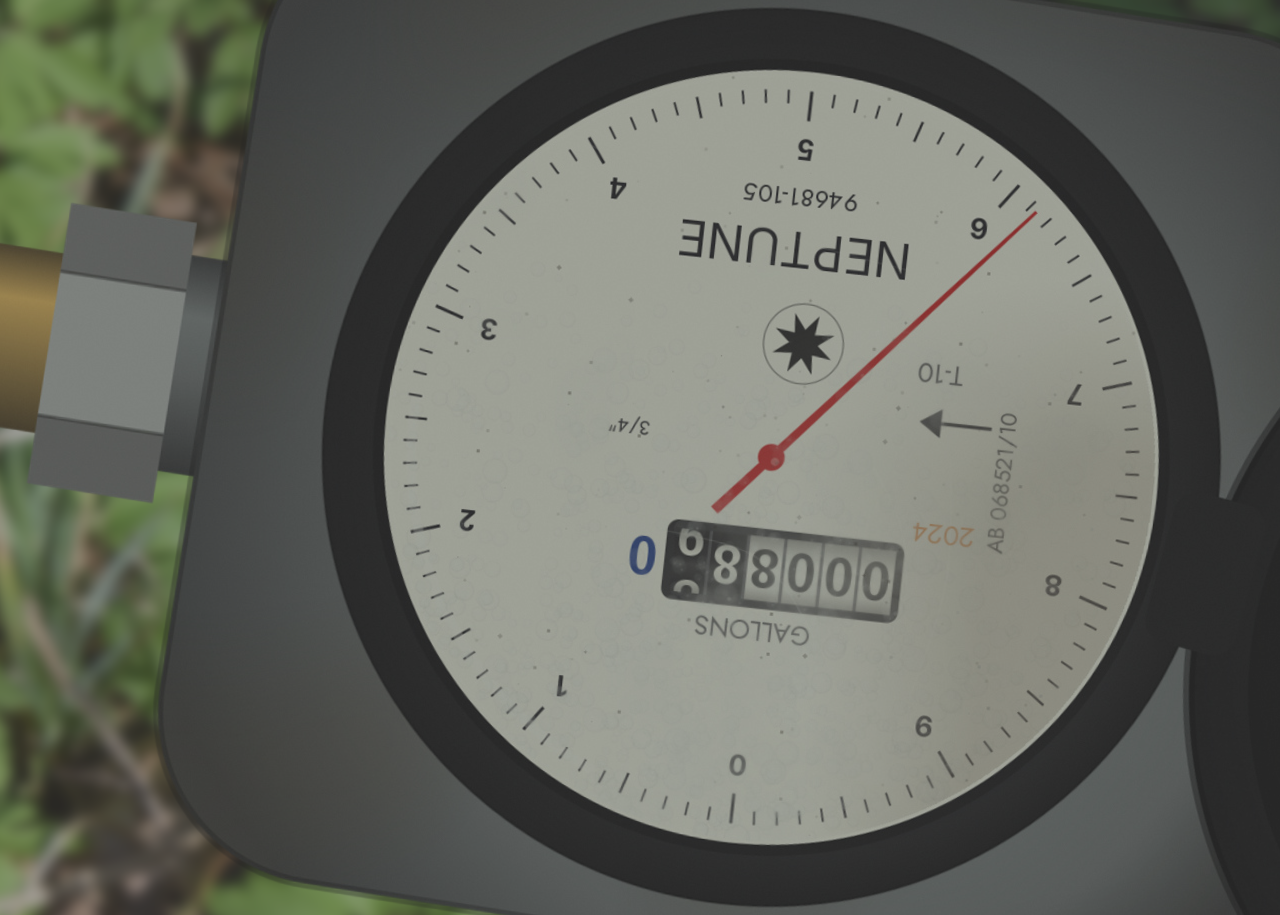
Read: 8886.1 gal
